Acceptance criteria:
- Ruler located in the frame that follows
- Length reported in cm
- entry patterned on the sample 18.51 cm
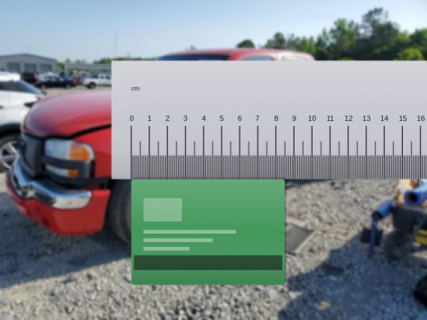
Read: 8.5 cm
